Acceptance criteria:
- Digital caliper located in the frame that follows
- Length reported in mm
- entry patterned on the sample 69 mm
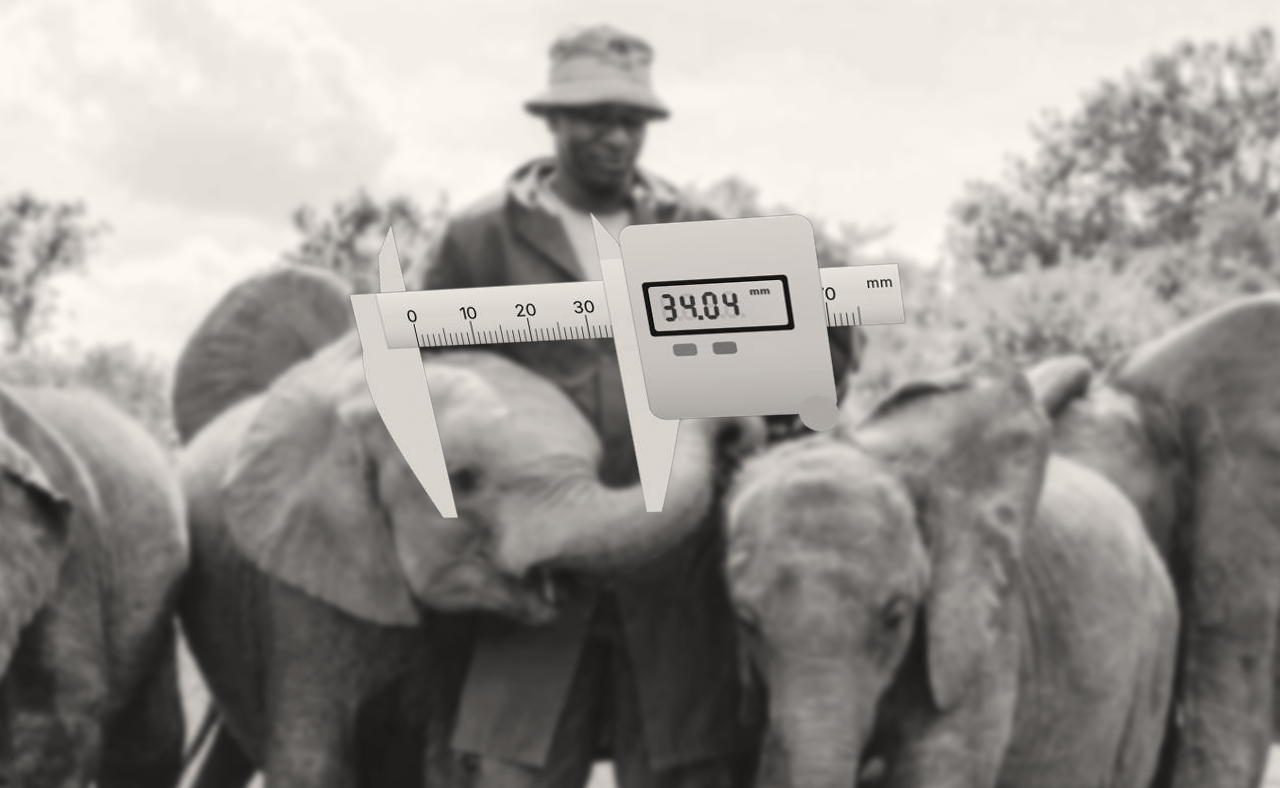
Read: 34.04 mm
